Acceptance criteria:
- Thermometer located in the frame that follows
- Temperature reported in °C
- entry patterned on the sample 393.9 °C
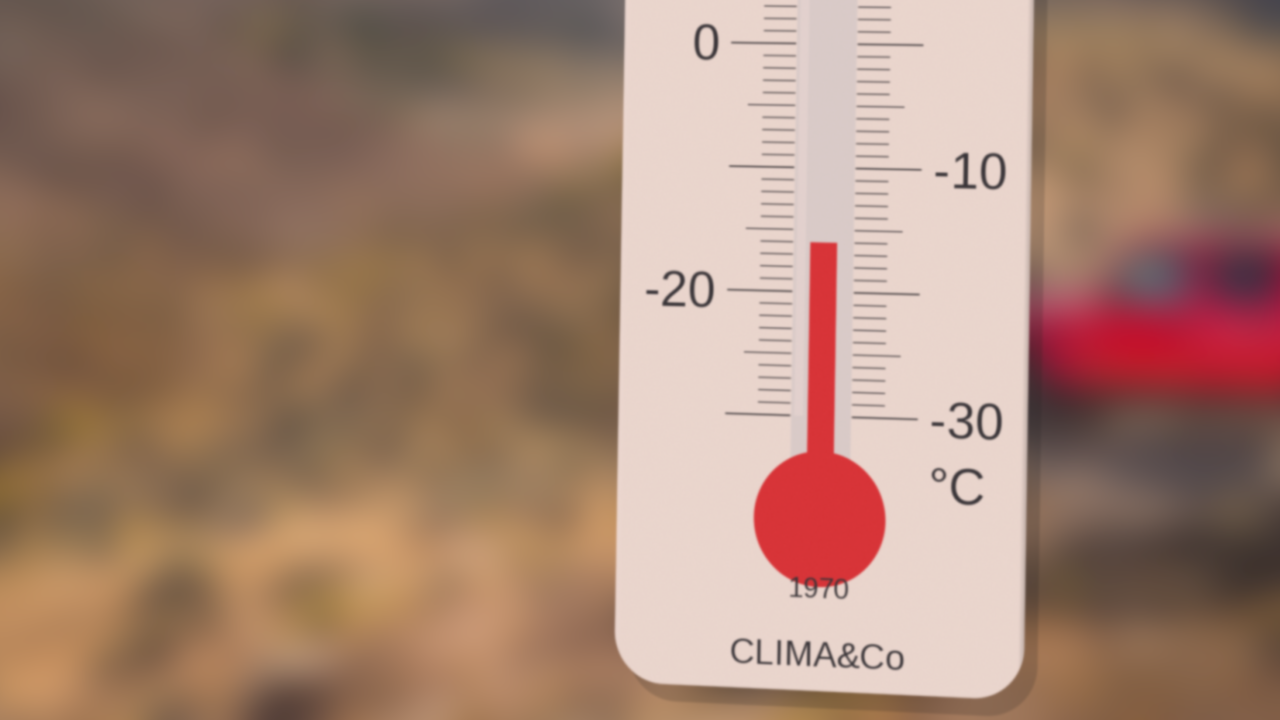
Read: -16 °C
